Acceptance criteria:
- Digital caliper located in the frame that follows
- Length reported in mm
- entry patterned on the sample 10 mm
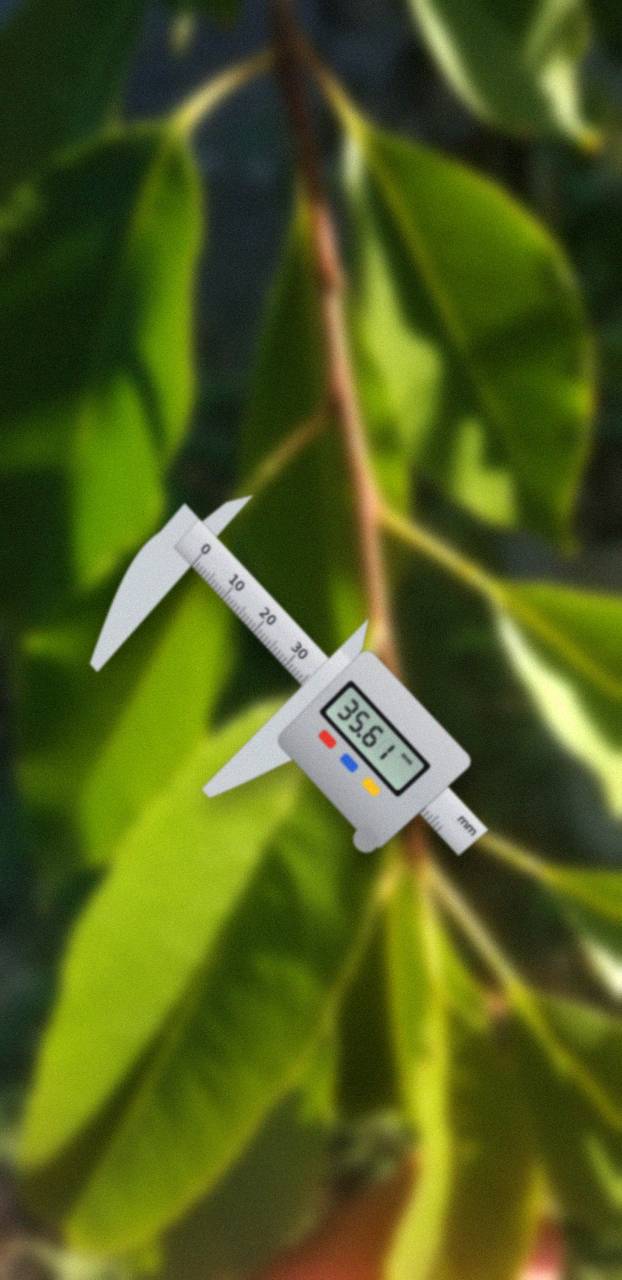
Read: 35.61 mm
